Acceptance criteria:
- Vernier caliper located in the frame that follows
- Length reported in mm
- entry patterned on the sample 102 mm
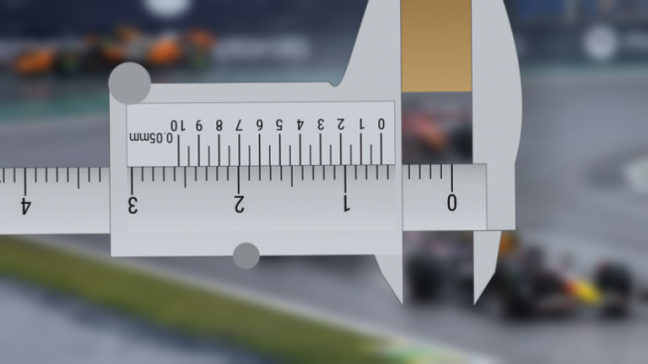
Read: 6.6 mm
